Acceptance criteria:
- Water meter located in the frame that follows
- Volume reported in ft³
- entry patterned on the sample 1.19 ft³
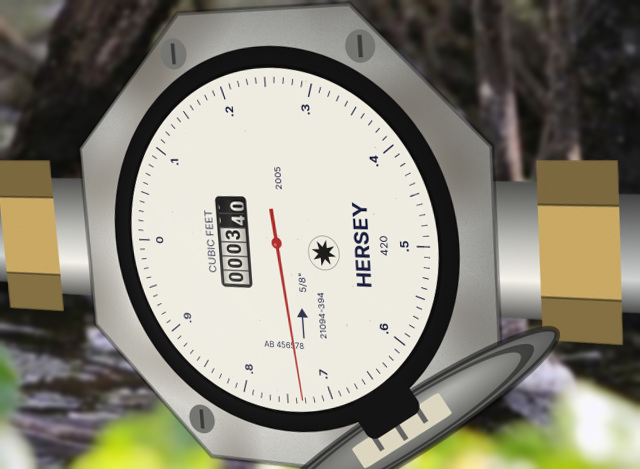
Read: 339.73 ft³
